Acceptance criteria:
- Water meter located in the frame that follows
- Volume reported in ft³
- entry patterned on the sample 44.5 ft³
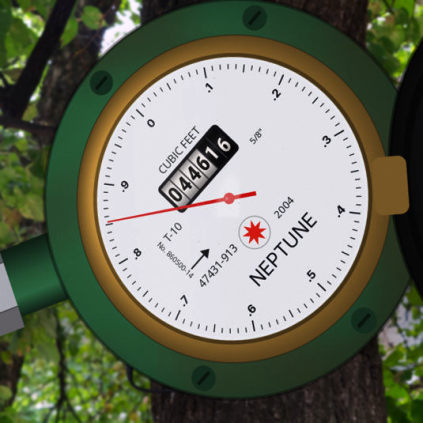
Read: 44615.85 ft³
